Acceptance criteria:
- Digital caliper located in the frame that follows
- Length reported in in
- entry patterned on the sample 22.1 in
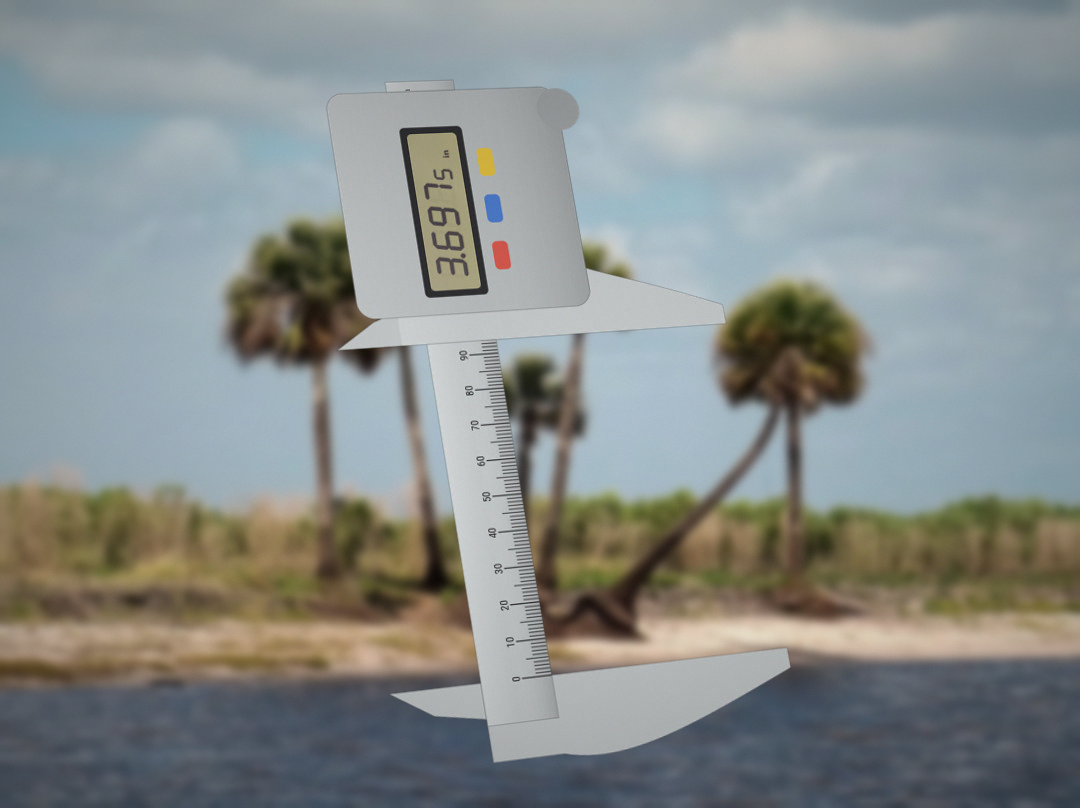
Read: 3.6975 in
